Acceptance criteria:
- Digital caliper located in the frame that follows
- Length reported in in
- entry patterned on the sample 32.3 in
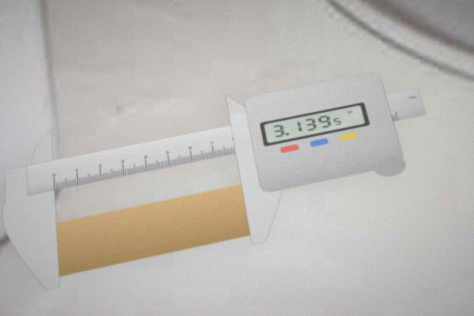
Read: 3.1395 in
